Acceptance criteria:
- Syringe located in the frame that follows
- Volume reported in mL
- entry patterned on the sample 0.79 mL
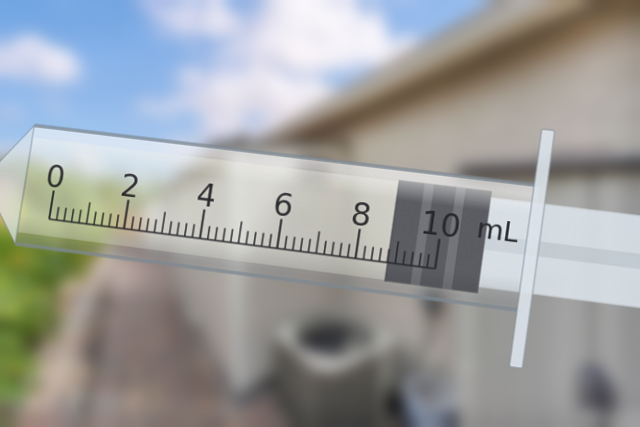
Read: 8.8 mL
